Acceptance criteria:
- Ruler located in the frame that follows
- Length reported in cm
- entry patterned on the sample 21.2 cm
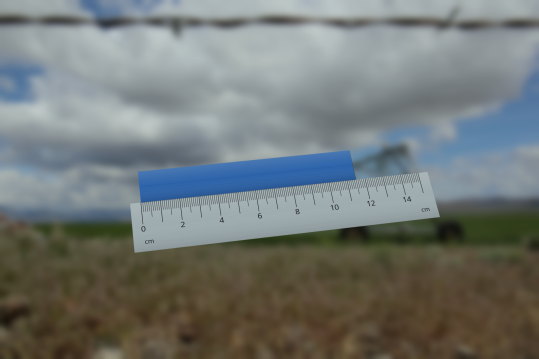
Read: 11.5 cm
